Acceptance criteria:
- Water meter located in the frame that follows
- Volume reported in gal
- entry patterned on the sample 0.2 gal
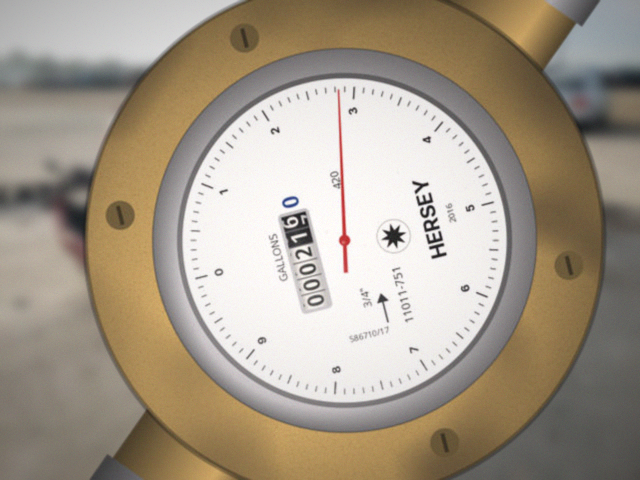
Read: 2162.8 gal
